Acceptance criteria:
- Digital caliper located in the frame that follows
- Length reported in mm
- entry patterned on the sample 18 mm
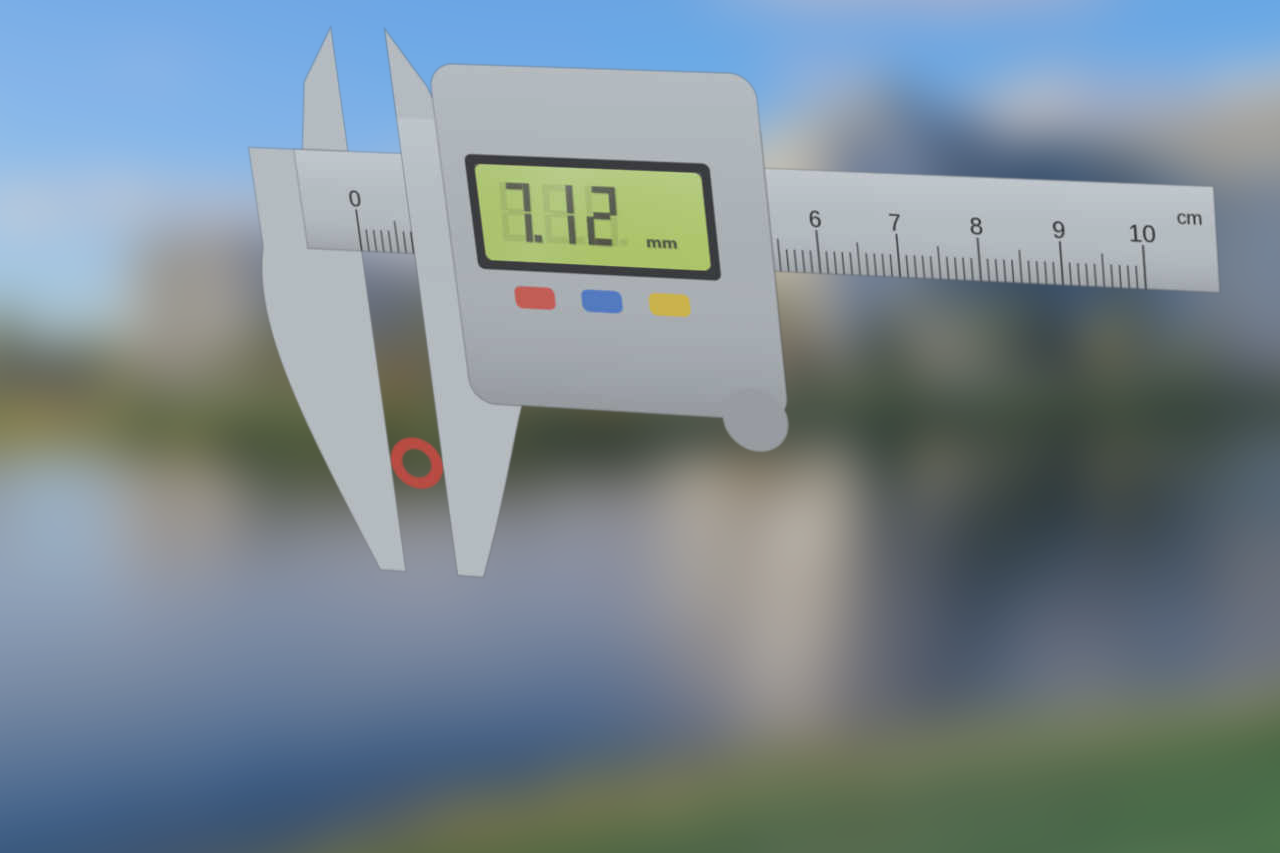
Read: 7.12 mm
